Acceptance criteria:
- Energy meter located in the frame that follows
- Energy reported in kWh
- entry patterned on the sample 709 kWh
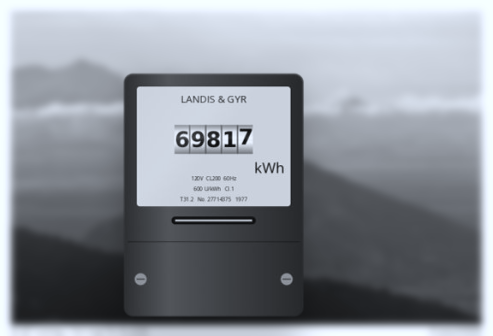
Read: 69817 kWh
